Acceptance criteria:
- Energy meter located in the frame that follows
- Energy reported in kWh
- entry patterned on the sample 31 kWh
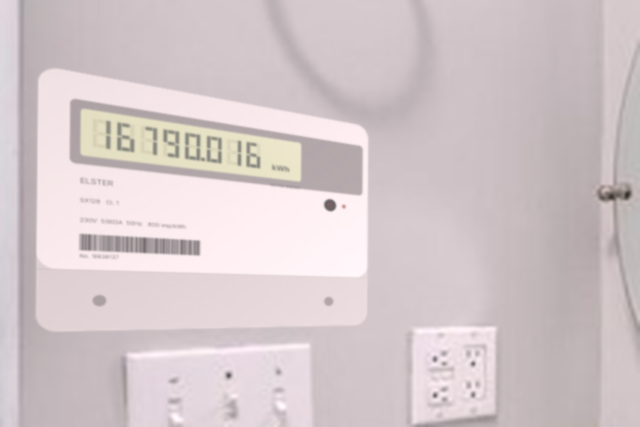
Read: 16790.016 kWh
